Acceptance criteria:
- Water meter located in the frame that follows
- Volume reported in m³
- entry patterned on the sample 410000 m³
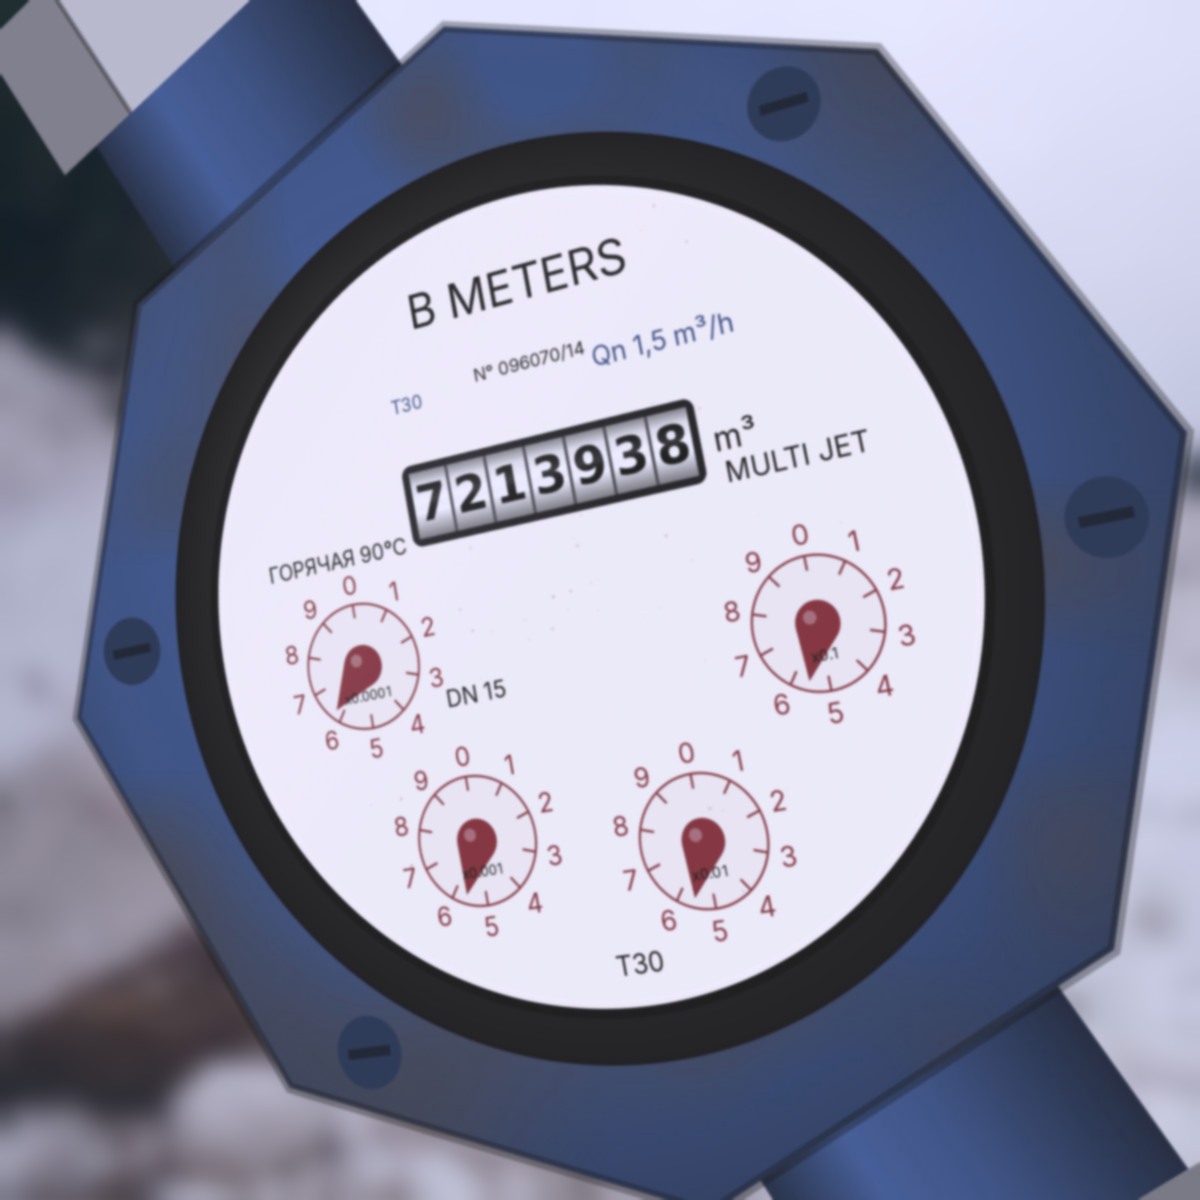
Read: 7213938.5556 m³
